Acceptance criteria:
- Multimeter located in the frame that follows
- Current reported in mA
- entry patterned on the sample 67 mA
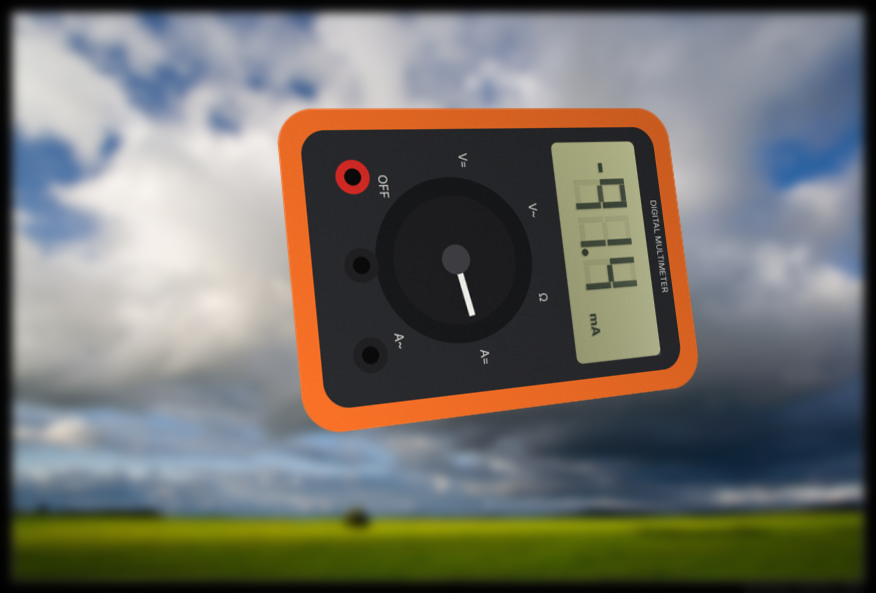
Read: -91.4 mA
